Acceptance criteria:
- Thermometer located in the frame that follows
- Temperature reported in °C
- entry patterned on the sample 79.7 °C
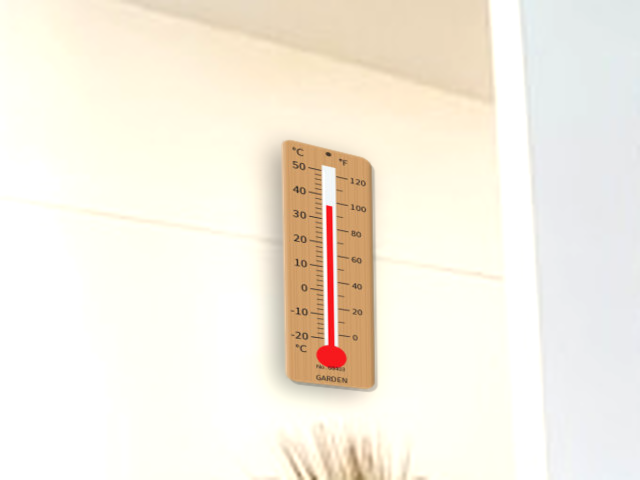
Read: 36 °C
